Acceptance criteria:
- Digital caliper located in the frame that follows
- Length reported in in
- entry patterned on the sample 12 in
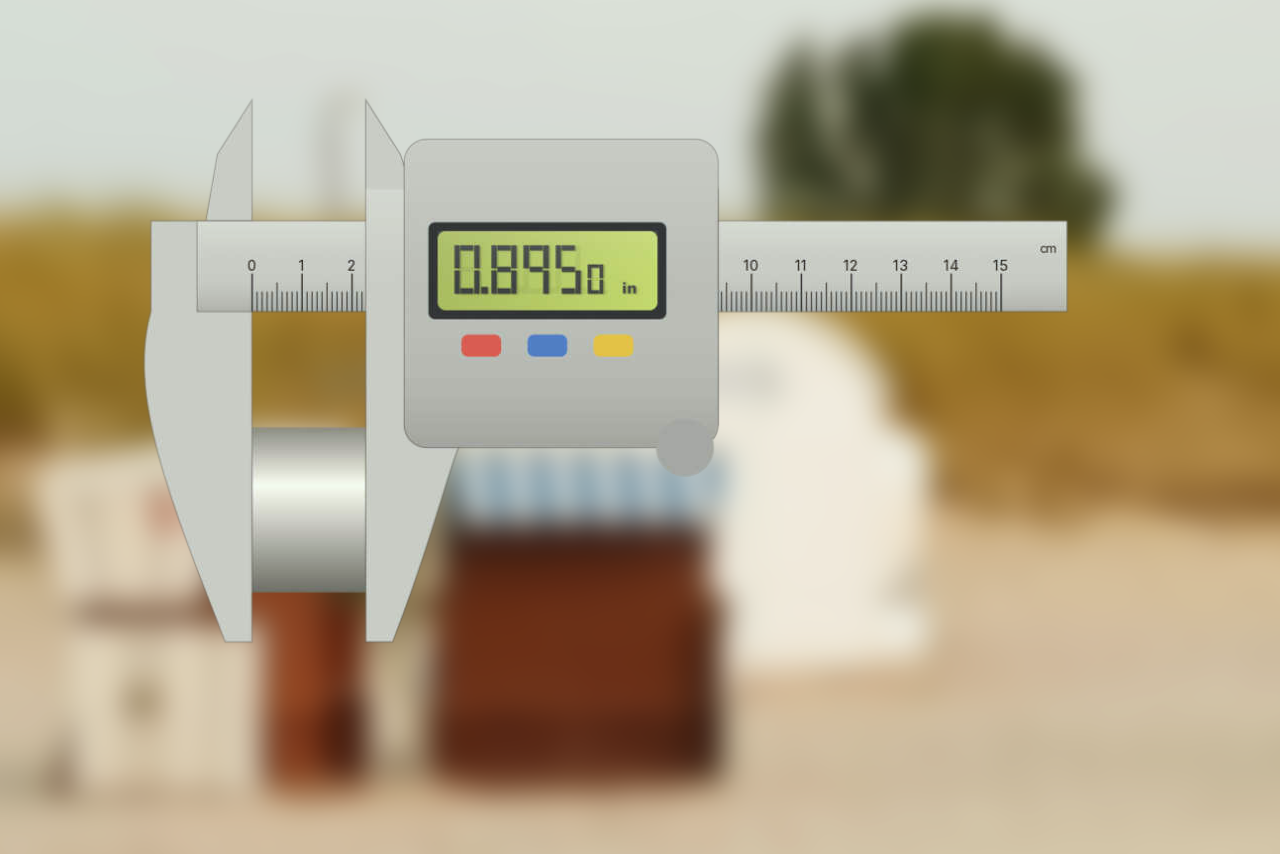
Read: 0.8950 in
